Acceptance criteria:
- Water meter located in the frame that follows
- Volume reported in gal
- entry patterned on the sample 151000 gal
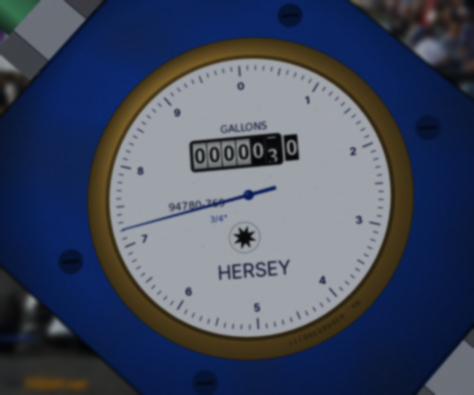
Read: 27.2 gal
